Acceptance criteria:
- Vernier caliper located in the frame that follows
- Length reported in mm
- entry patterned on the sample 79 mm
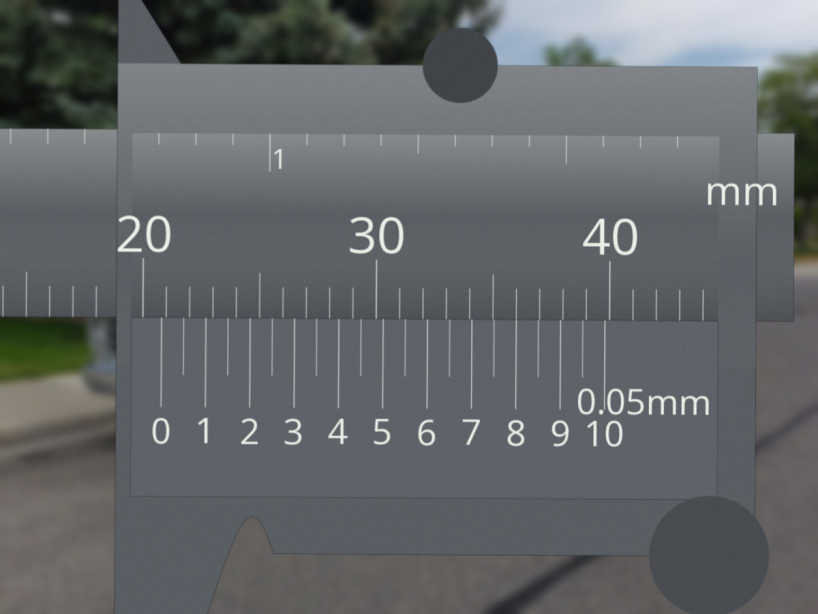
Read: 20.80 mm
